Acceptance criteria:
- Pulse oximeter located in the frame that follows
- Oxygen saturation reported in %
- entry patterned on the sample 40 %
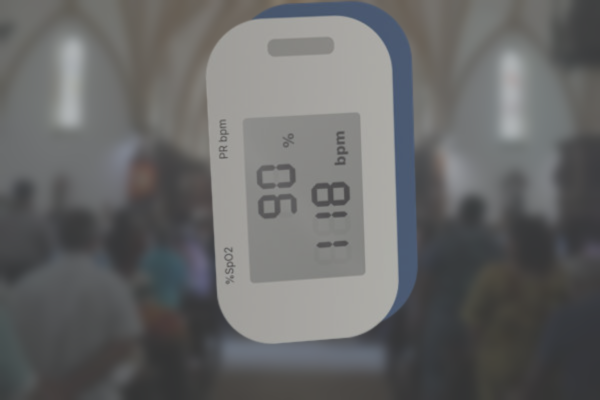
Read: 90 %
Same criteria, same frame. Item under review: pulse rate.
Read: 118 bpm
